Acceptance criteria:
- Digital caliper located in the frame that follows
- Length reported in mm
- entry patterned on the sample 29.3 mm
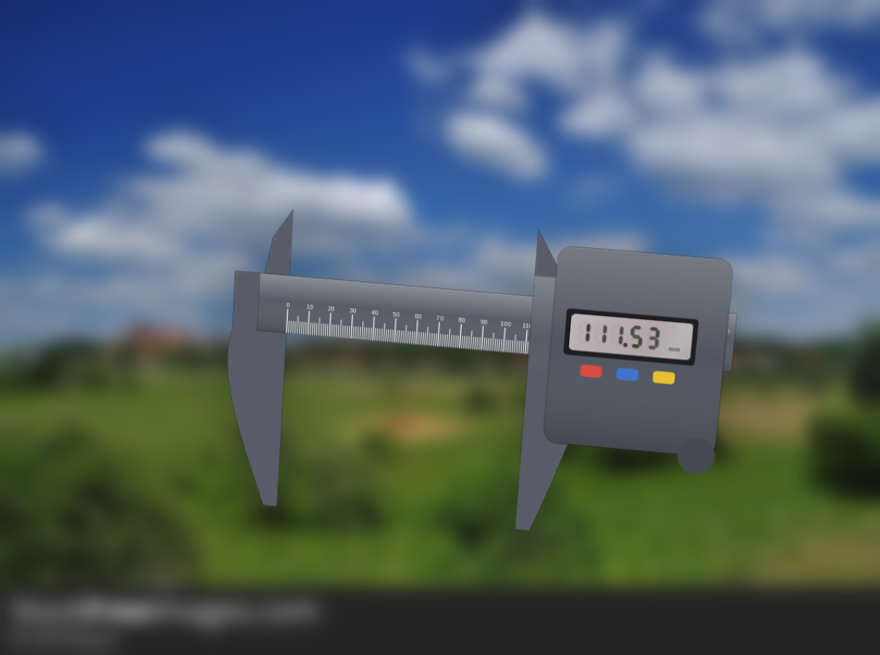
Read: 111.53 mm
